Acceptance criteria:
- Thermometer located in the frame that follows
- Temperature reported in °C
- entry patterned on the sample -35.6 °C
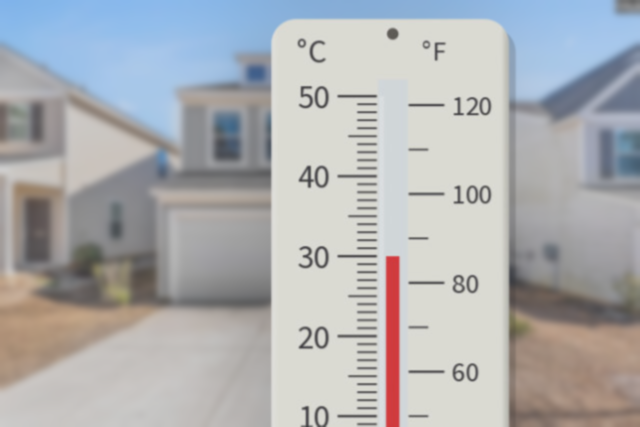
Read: 30 °C
